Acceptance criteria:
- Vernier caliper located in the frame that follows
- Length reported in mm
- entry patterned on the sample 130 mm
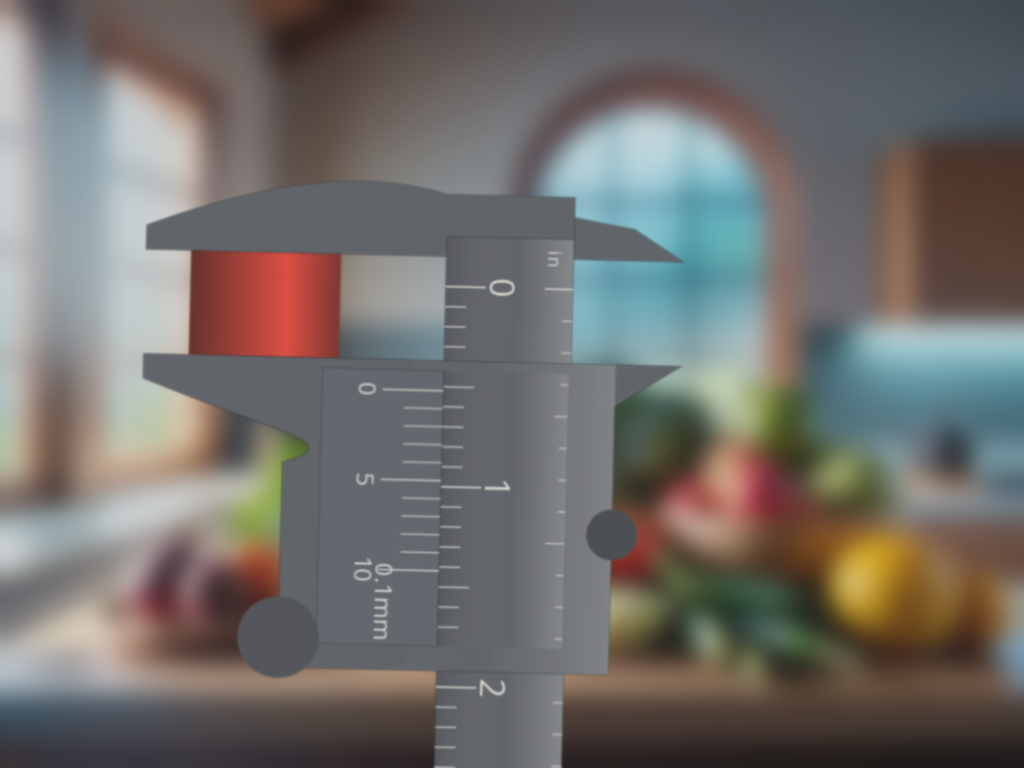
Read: 5.2 mm
